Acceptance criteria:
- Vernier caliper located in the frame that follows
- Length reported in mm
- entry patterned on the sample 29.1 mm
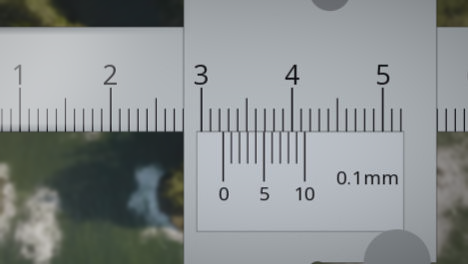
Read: 32.4 mm
